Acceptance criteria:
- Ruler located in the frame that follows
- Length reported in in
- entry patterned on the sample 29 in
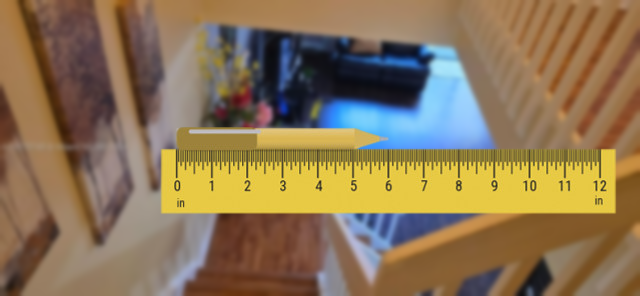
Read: 6 in
